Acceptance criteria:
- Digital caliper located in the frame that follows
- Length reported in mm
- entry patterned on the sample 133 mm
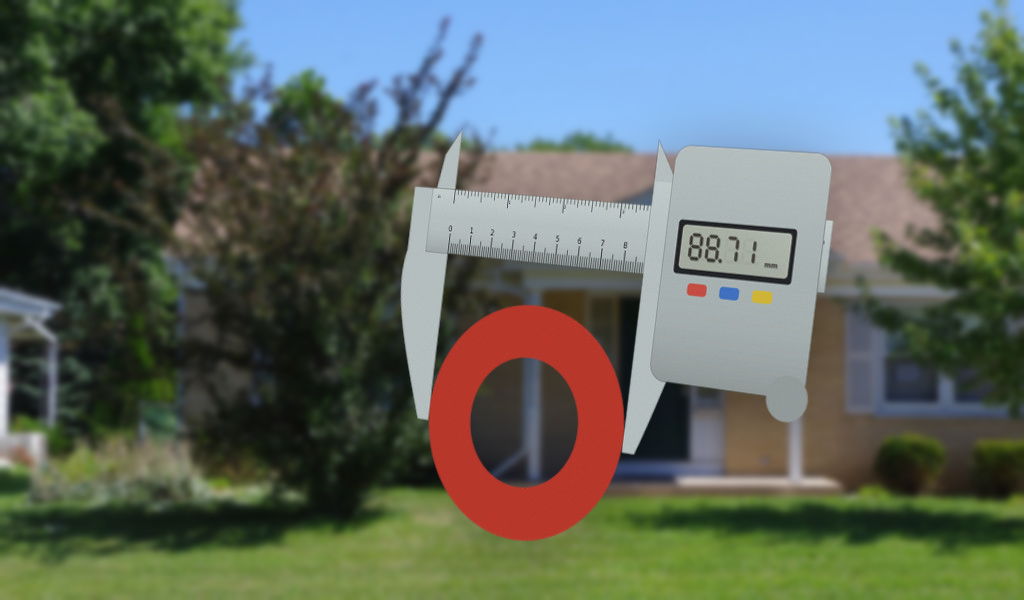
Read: 88.71 mm
